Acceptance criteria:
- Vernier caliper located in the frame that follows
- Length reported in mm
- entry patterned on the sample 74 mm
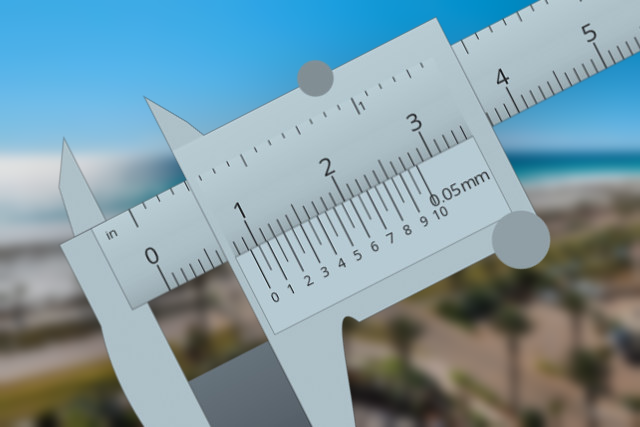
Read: 9.2 mm
